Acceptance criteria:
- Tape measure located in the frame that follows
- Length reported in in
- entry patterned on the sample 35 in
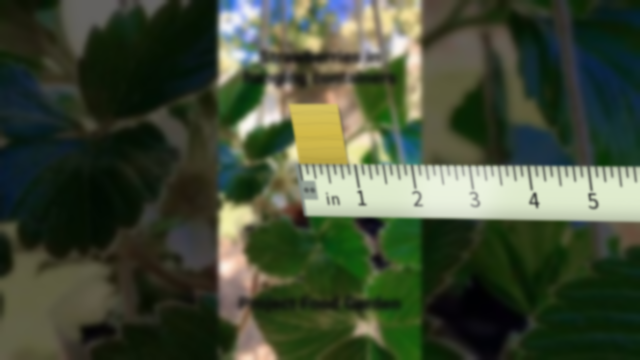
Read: 0.875 in
